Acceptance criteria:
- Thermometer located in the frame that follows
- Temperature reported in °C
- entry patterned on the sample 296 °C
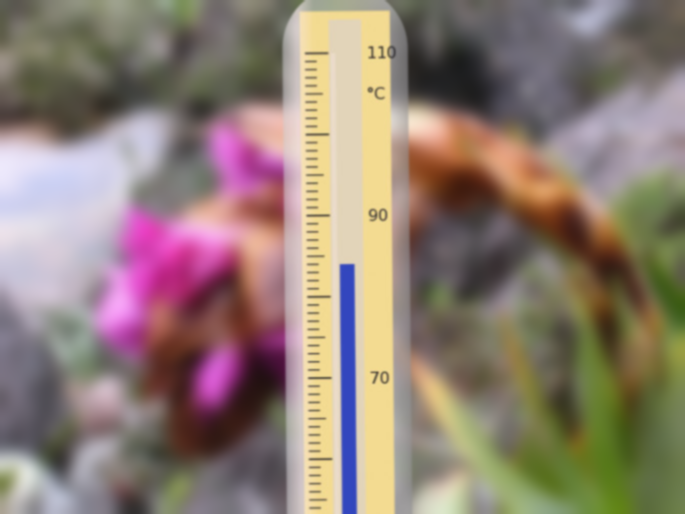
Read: 84 °C
